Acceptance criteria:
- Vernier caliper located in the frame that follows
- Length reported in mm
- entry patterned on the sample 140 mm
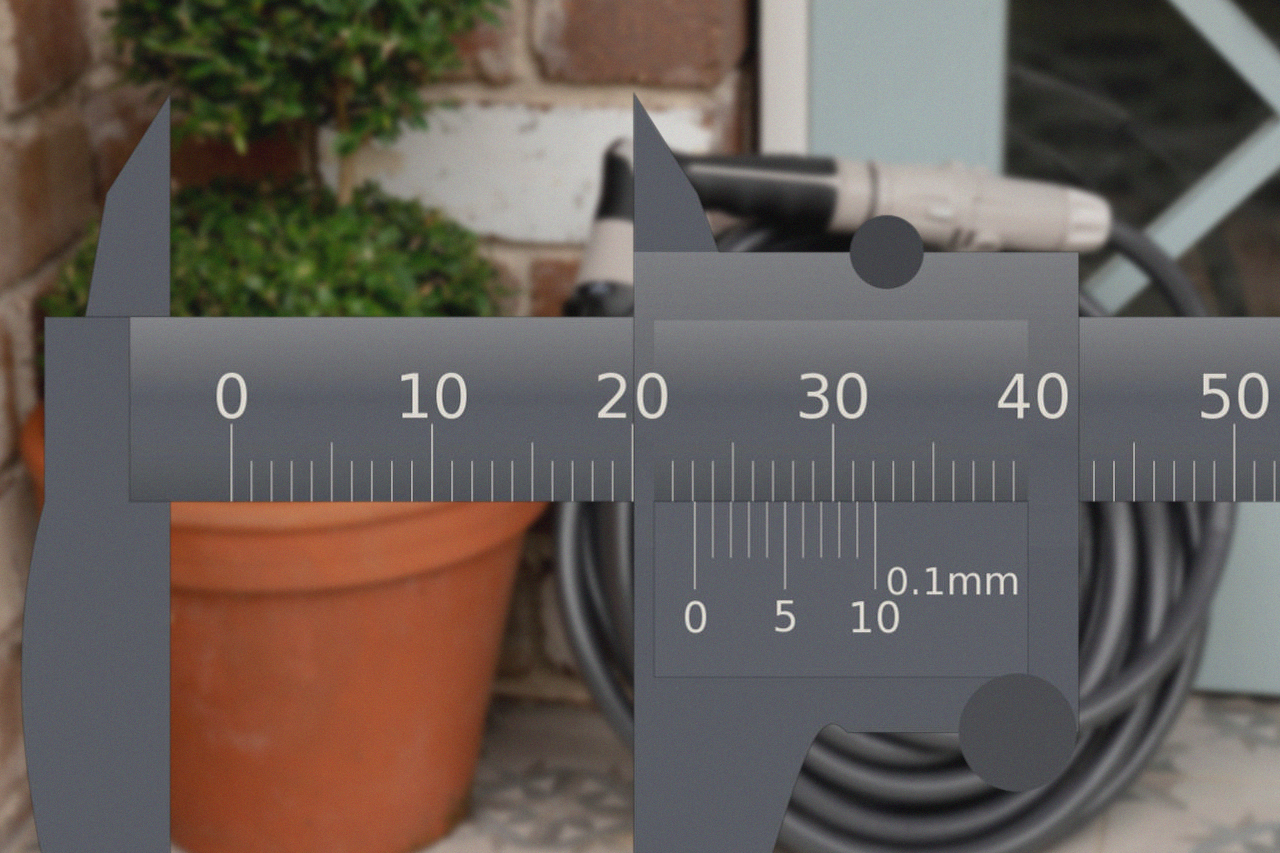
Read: 23.1 mm
